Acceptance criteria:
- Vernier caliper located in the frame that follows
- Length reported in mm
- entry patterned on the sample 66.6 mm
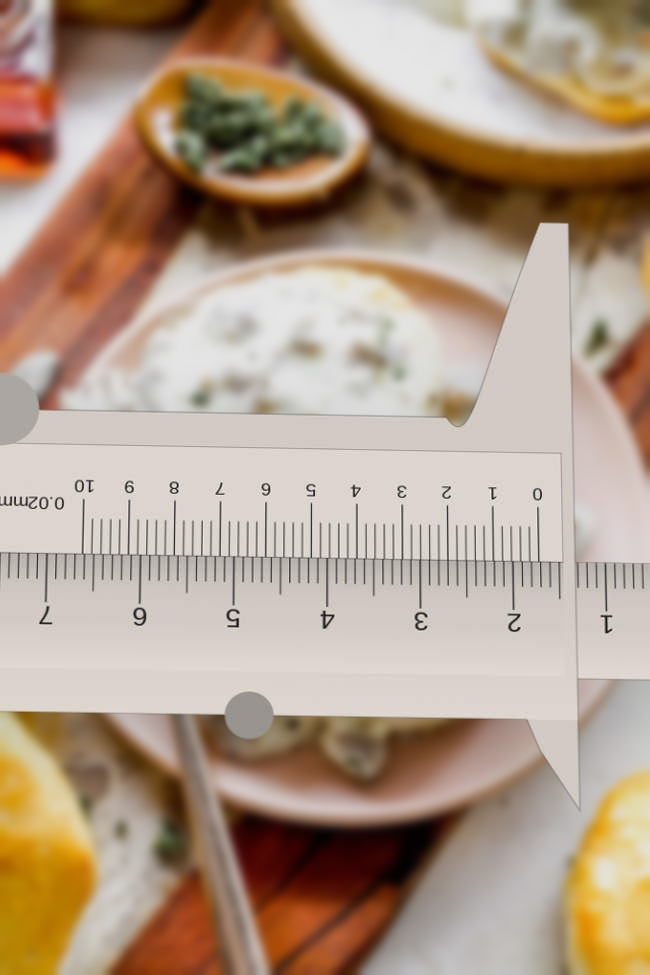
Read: 17.2 mm
